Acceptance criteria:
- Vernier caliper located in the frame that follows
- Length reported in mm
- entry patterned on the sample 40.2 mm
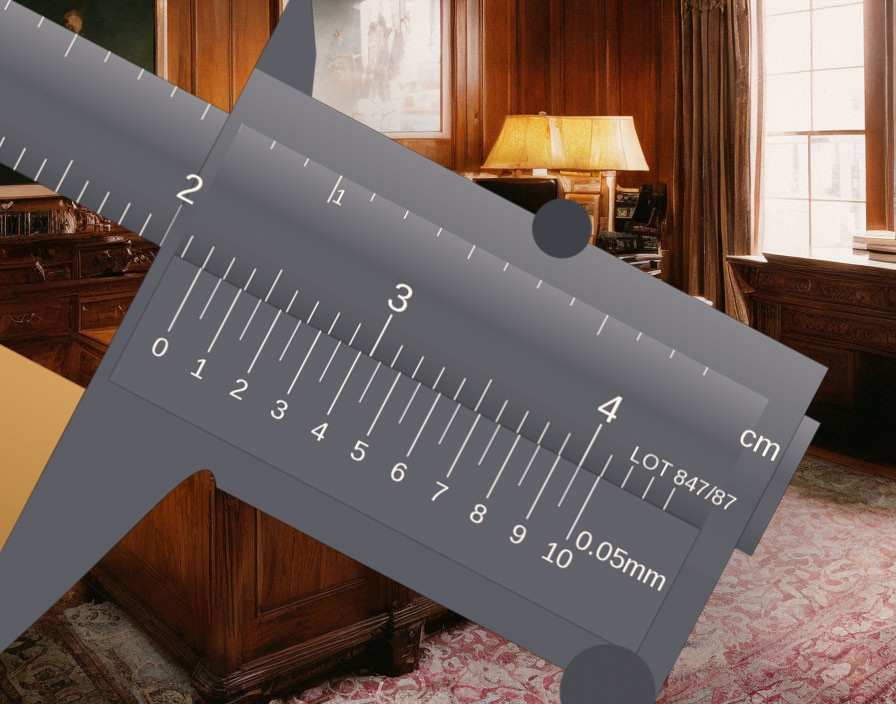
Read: 21.95 mm
